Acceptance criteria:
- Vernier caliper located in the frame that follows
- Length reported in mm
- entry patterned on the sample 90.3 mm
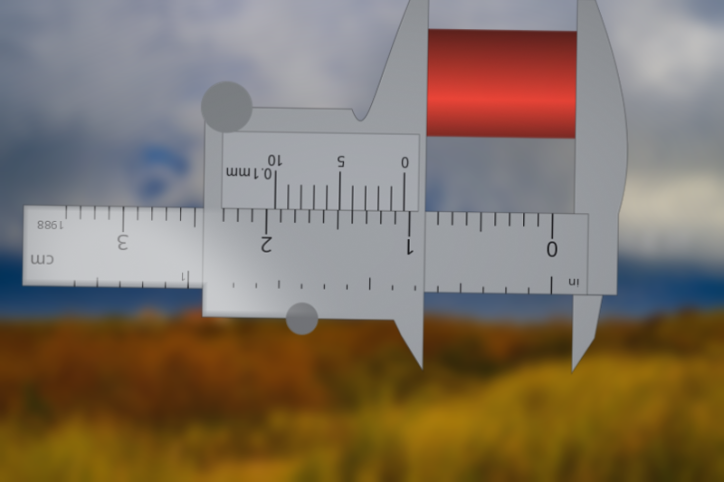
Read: 10.4 mm
